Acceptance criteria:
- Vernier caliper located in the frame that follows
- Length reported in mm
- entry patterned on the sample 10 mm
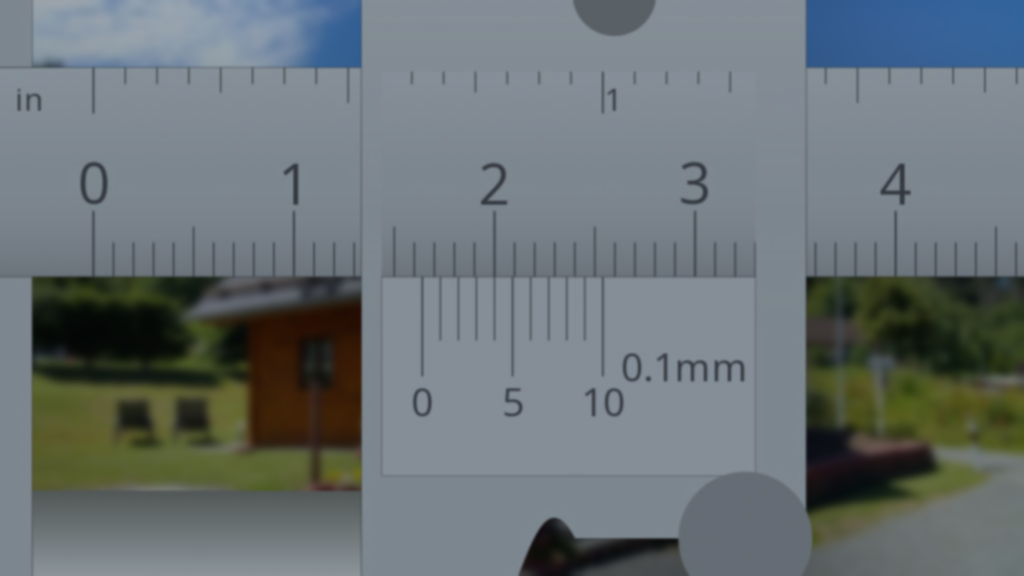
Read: 16.4 mm
